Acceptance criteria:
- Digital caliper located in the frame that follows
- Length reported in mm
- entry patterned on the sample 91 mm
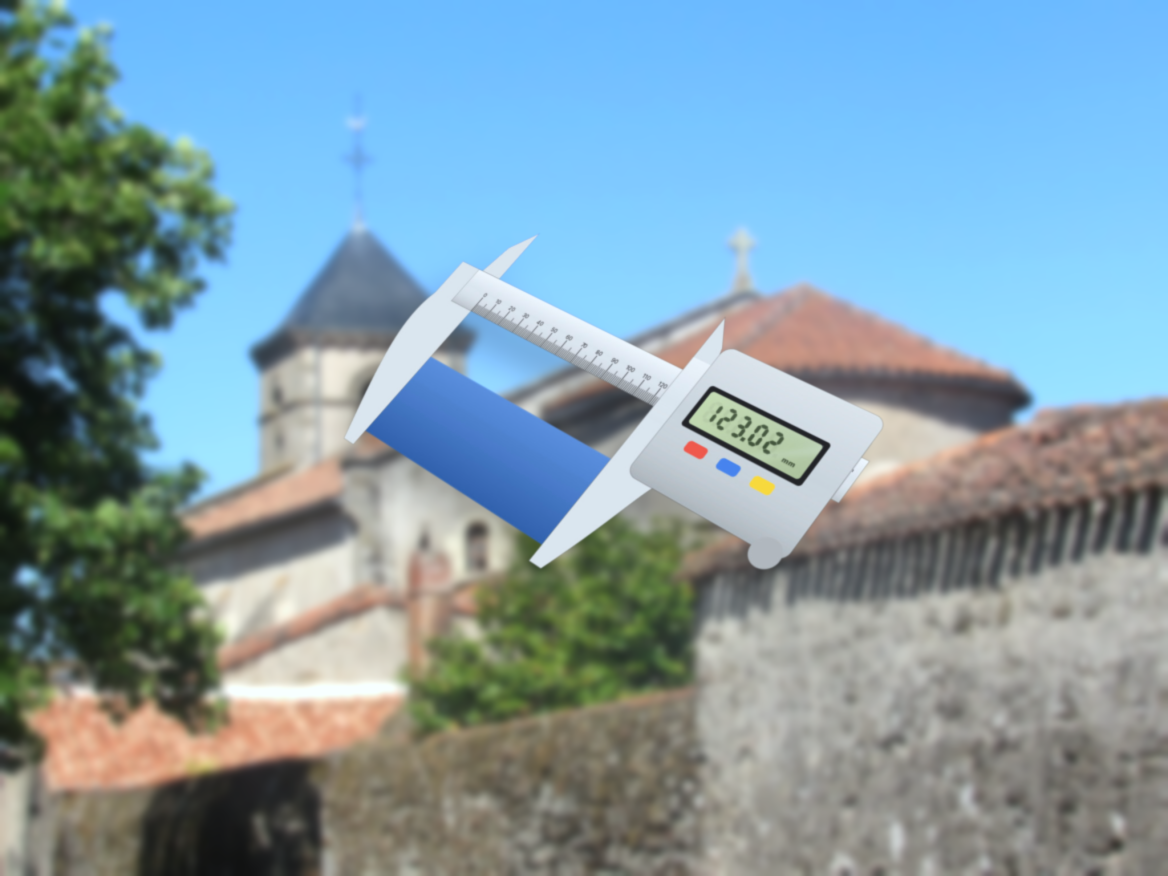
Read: 123.02 mm
